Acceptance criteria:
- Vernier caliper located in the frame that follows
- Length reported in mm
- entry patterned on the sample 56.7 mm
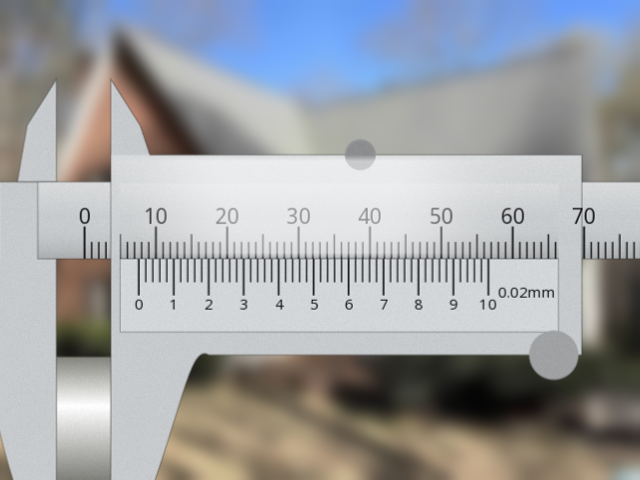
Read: 7.6 mm
